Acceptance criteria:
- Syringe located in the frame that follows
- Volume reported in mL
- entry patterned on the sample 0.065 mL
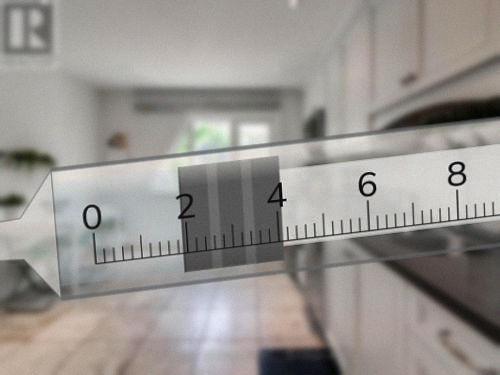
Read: 1.9 mL
